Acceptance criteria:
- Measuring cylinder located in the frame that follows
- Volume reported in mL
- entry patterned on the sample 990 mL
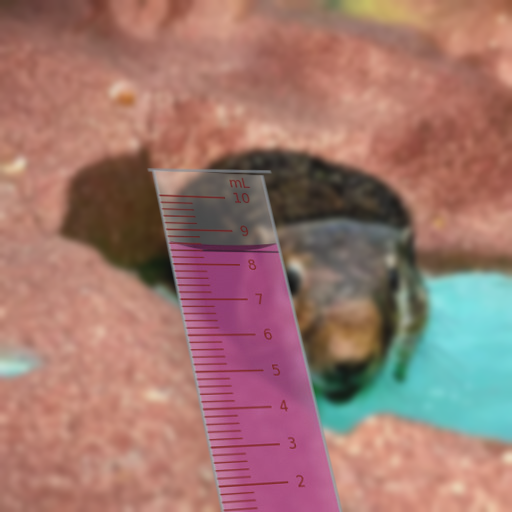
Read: 8.4 mL
